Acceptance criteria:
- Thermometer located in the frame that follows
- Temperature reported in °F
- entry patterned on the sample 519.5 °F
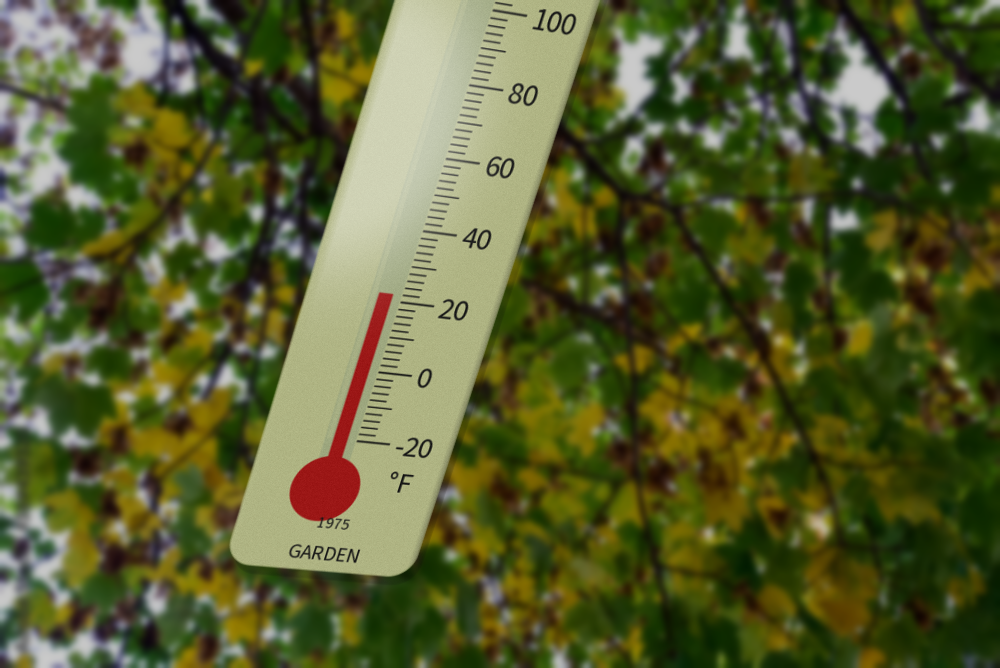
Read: 22 °F
